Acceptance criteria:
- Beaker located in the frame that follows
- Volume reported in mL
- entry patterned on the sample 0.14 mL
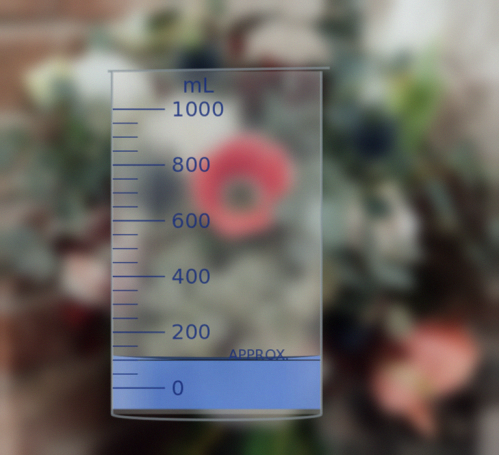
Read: 100 mL
